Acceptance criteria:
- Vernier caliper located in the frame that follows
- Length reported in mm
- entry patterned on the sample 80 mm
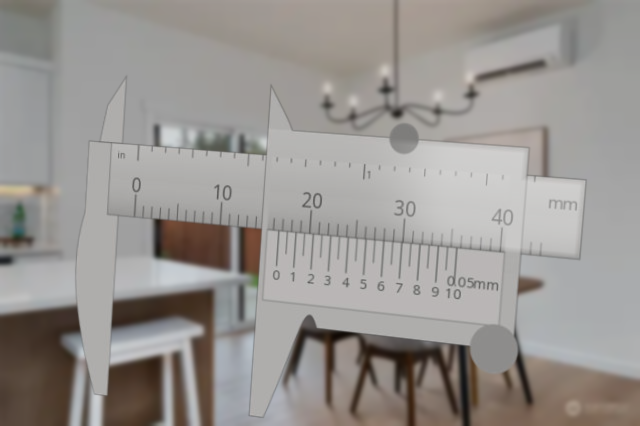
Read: 16.6 mm
